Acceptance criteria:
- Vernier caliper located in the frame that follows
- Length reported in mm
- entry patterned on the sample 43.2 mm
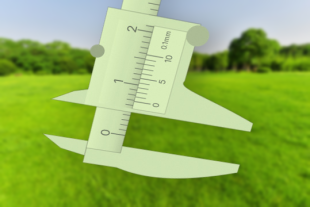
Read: 6.8 mm
